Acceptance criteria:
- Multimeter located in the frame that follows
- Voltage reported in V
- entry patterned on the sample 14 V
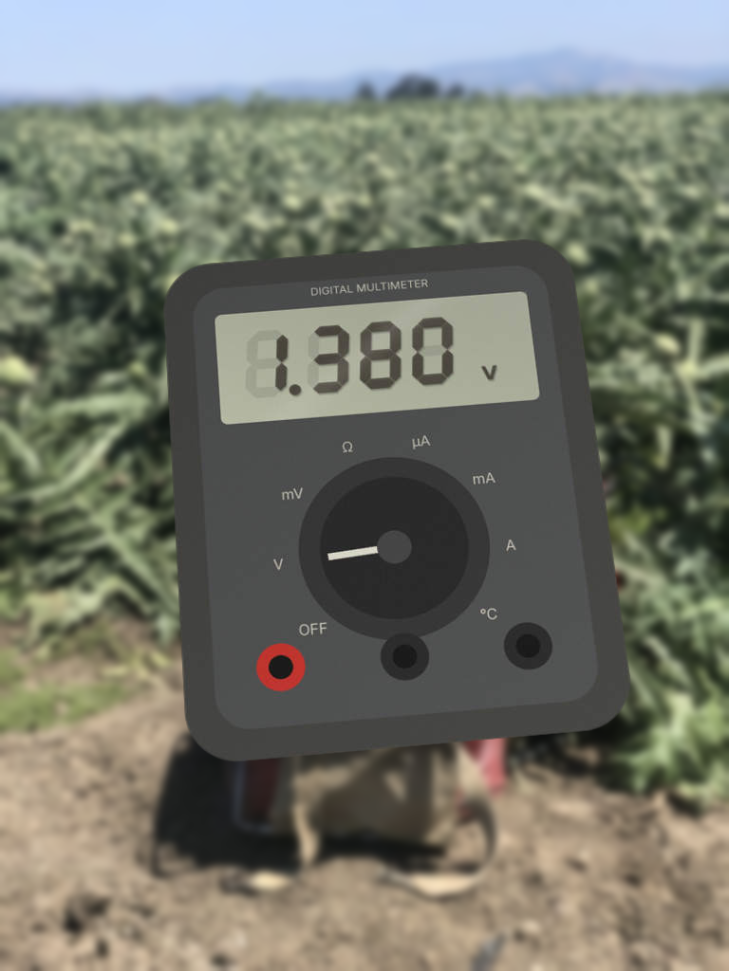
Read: 1.380 V
